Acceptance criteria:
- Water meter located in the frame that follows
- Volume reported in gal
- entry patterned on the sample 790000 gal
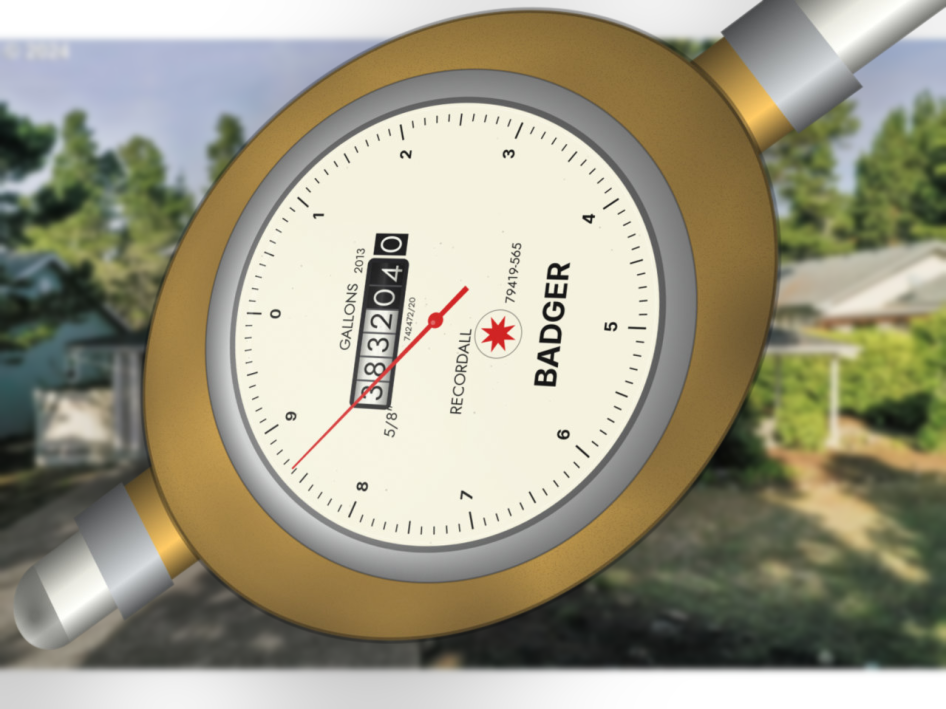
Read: 3832038.6 gal
